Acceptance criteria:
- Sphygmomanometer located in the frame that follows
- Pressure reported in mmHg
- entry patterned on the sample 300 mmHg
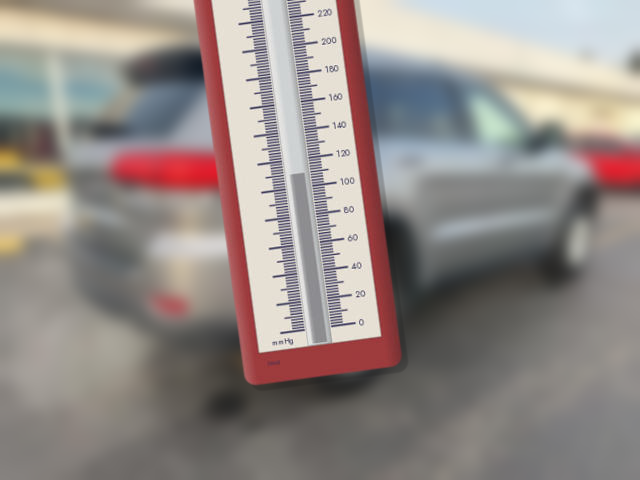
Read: 110 mmHg
